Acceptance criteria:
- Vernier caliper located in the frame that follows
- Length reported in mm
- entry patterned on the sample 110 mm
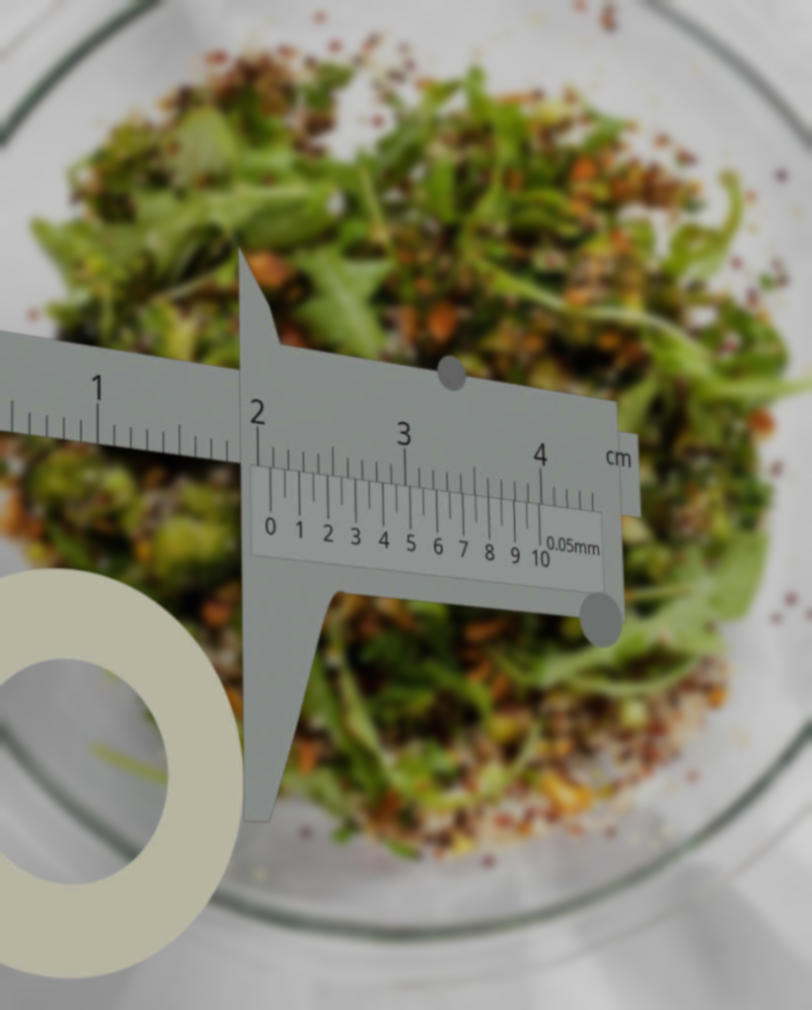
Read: 20.8 mm
